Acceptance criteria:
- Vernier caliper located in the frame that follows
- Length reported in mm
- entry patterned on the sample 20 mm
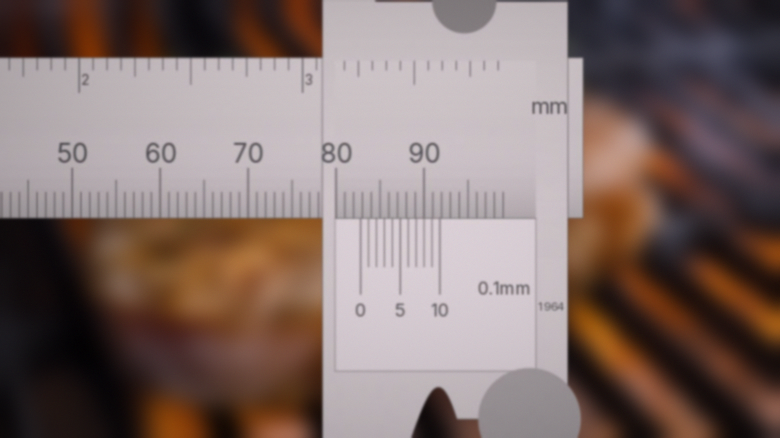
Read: 82.8 mm
